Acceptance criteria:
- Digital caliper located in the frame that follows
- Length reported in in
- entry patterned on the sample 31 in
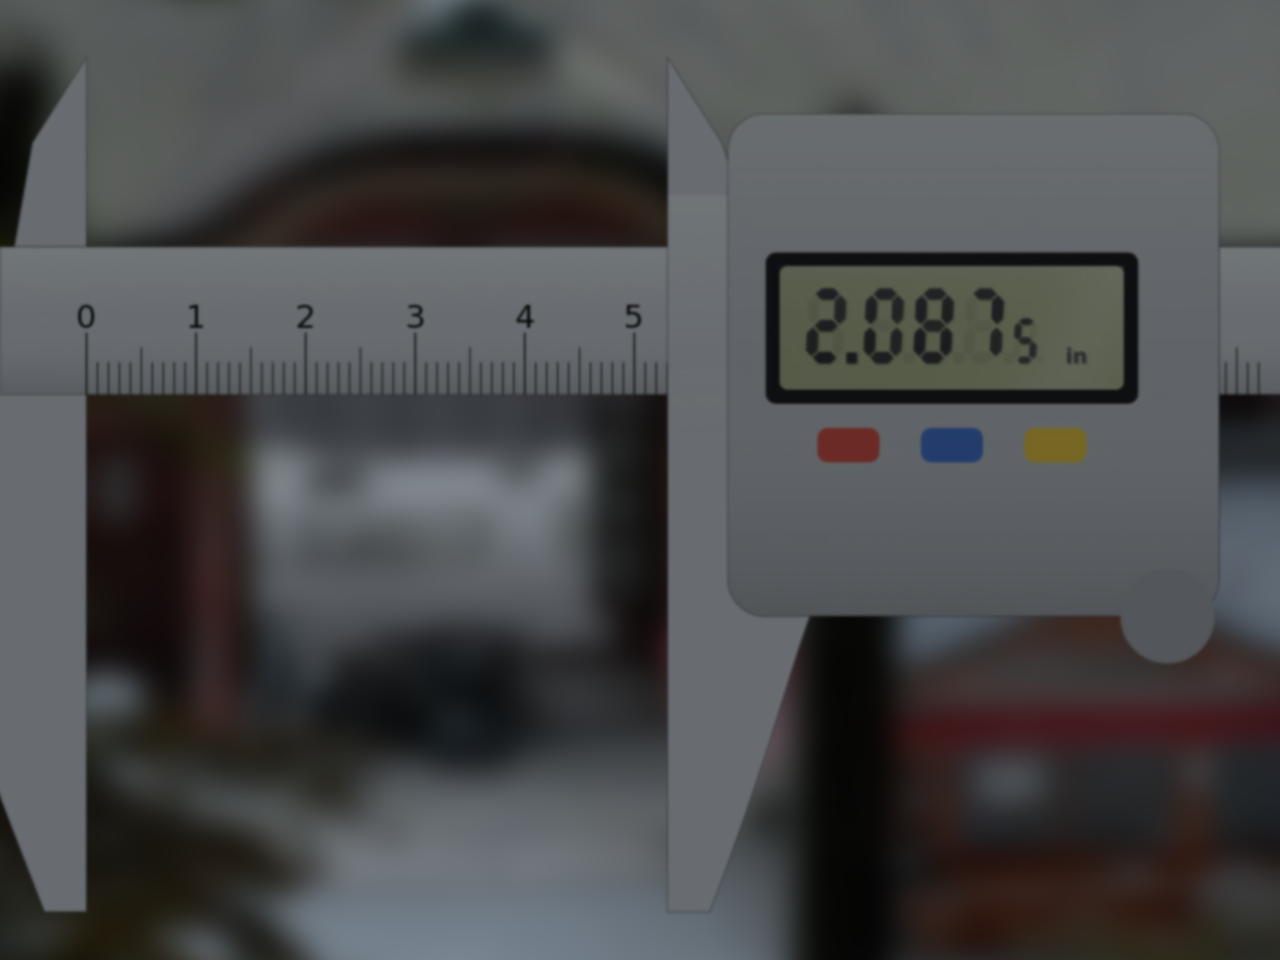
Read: 2.0875 in
